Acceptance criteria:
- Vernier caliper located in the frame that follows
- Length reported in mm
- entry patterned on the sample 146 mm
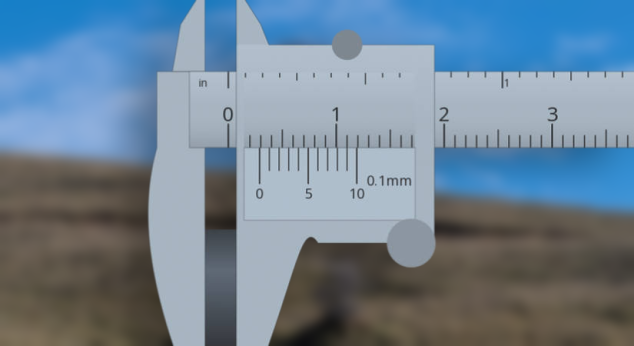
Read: 2.9 mm
